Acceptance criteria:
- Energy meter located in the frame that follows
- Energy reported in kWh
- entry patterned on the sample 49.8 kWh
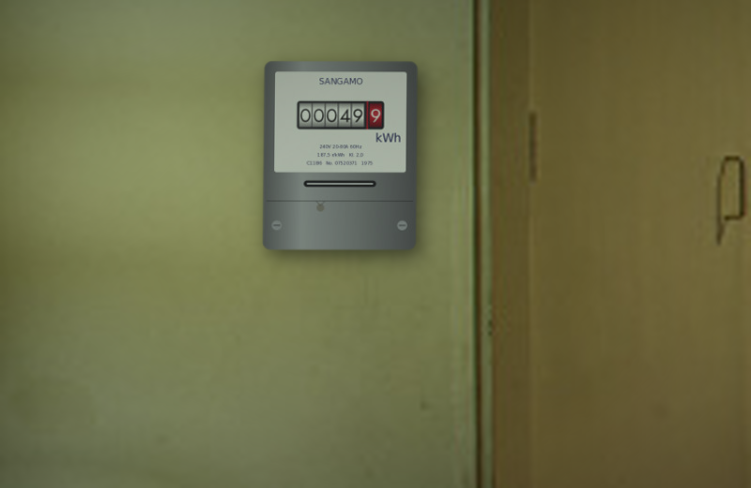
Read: 49.9 kWh
